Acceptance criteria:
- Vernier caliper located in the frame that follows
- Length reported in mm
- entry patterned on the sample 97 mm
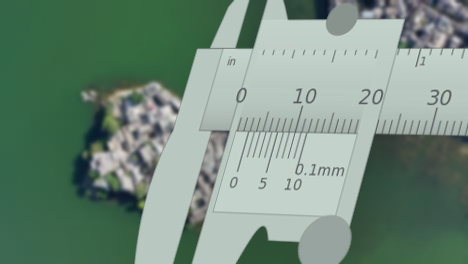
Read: 2.8 mm
